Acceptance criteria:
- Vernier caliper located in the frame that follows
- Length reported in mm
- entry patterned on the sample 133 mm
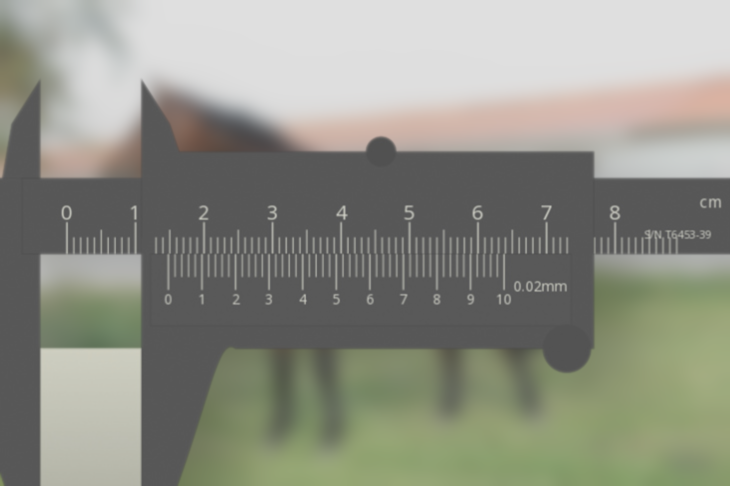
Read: 14.8 mm
